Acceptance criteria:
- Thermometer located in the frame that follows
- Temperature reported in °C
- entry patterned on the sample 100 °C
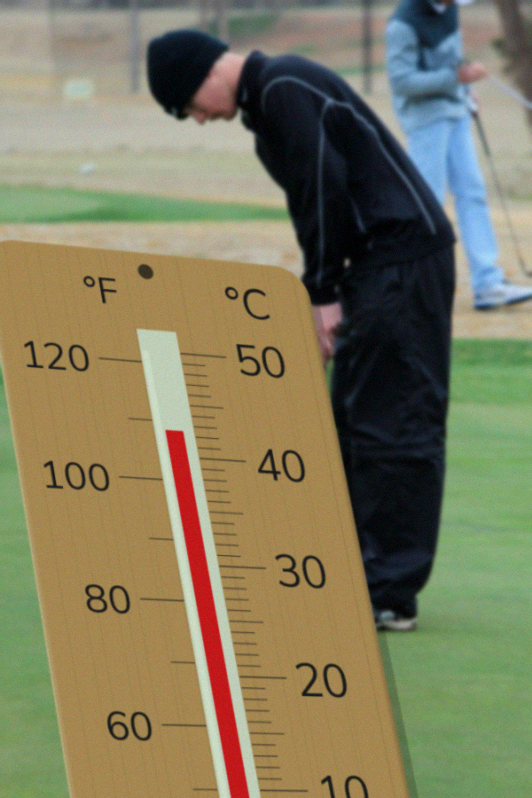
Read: 42.5 °C
